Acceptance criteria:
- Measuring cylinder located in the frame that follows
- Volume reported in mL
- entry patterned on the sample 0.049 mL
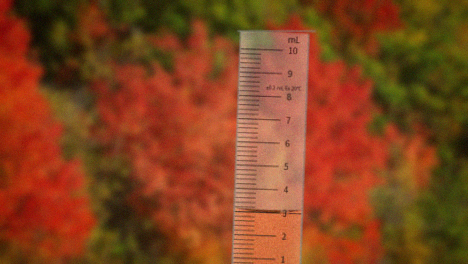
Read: 3 mL
